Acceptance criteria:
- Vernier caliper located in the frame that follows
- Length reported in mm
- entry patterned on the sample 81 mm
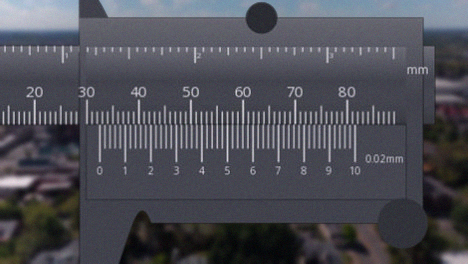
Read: 32.5 mm
